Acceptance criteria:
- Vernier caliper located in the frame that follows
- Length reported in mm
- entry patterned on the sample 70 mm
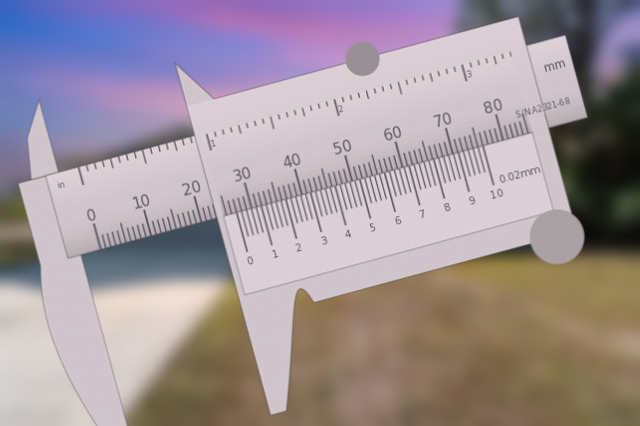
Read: 27.0 mm
